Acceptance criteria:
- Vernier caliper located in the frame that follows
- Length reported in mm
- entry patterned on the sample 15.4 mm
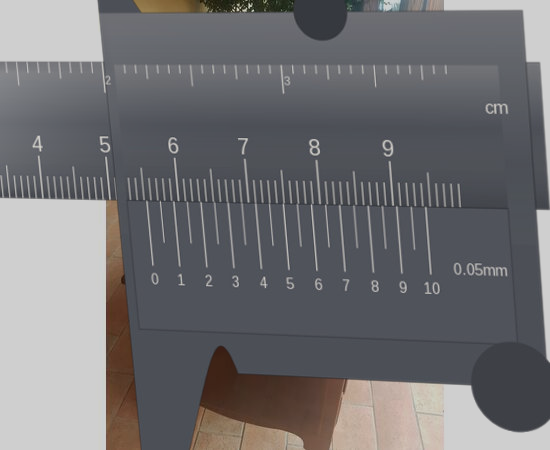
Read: 55.4 mm
